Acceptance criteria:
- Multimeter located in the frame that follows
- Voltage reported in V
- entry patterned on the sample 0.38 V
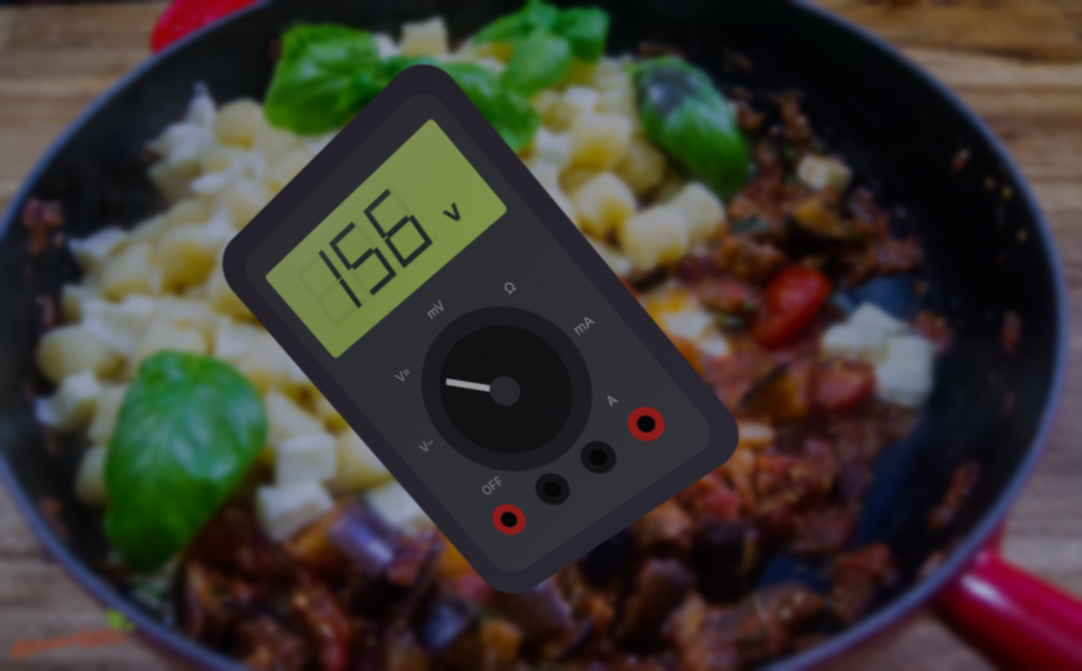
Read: 156 V
